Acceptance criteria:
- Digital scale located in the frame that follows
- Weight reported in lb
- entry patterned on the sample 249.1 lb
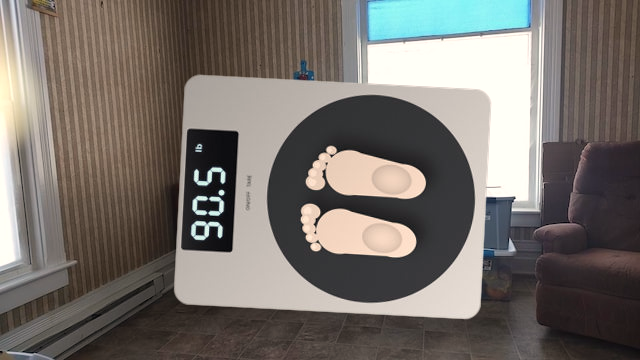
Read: 90.5 lb
